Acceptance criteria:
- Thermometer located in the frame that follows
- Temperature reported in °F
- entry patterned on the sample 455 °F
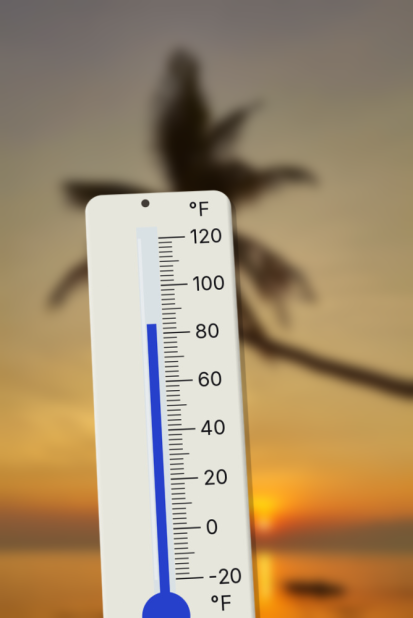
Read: 84 °F
